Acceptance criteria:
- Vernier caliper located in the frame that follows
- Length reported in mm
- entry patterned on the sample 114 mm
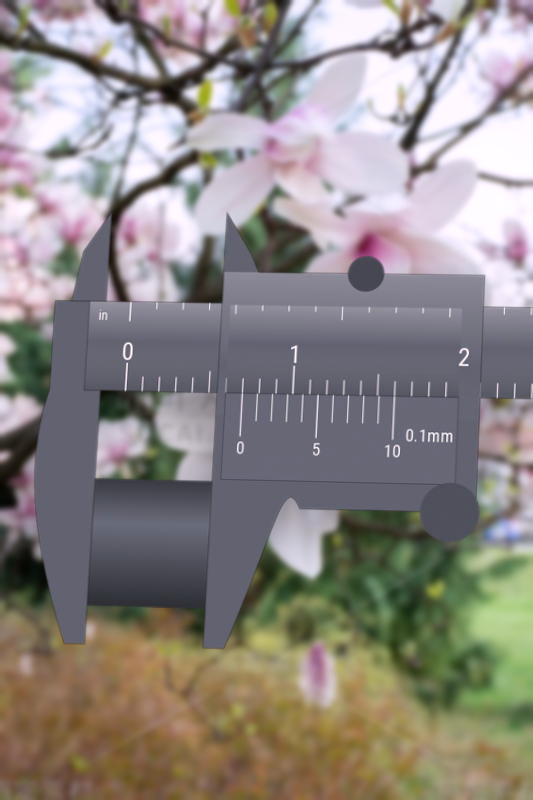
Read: 7.0 mm
